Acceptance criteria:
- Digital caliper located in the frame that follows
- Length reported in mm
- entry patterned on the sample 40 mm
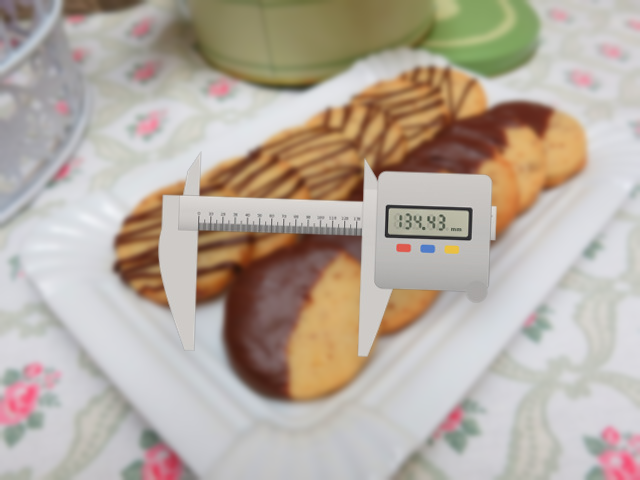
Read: 134.43 mm
